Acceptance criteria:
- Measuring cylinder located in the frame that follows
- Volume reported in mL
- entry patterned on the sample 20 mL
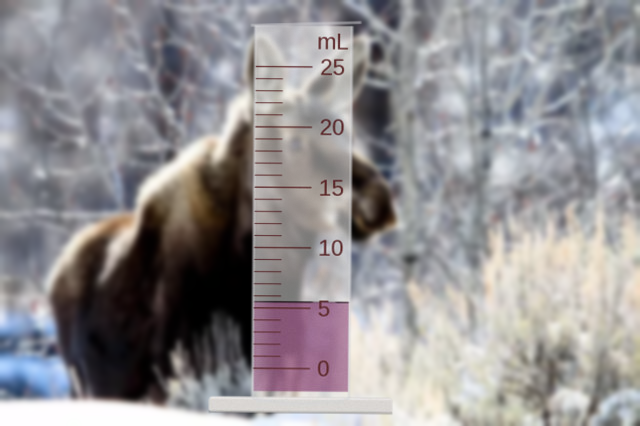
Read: 5.5 mL
